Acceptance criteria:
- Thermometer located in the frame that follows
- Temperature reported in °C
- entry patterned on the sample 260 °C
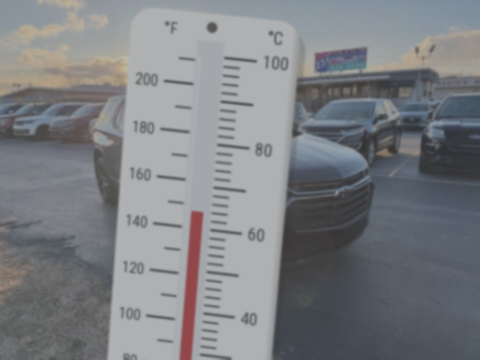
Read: 64 °C
